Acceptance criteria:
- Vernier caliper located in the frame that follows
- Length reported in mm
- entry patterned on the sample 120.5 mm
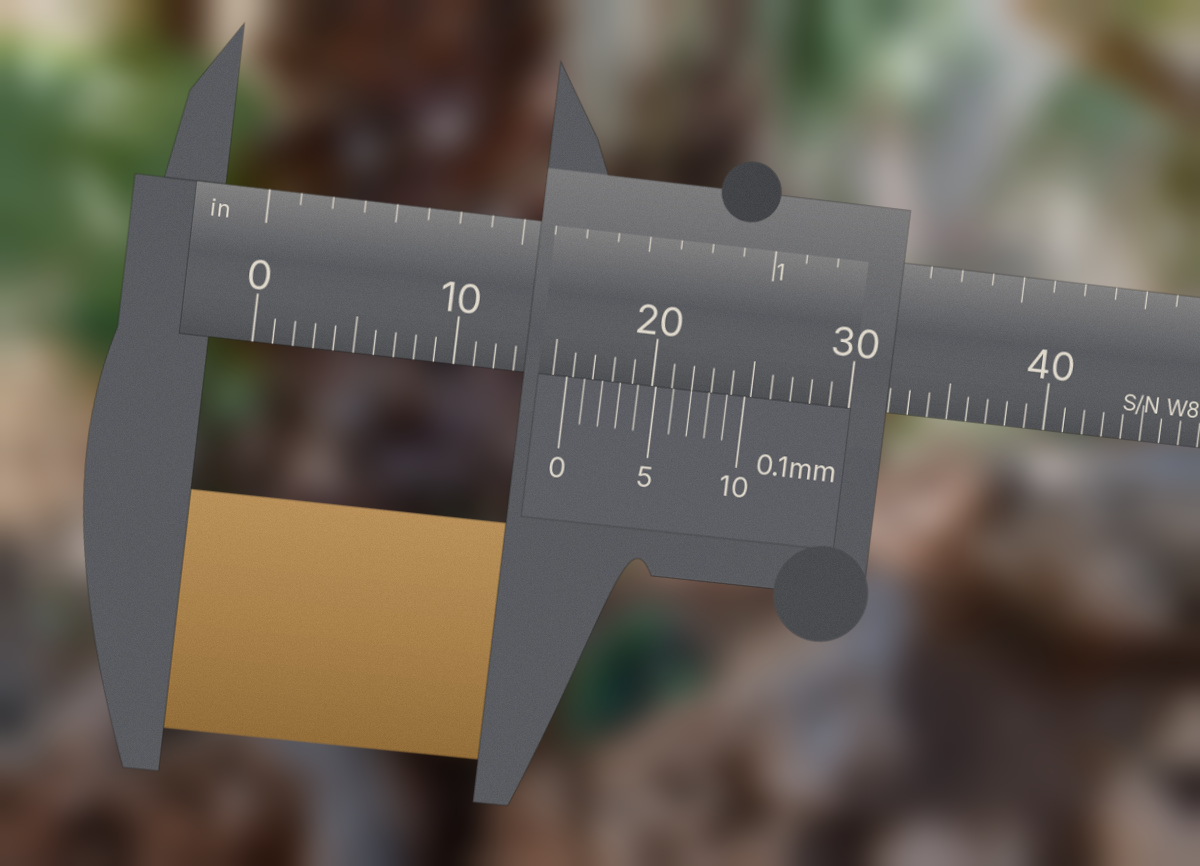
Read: 15.7 mm
